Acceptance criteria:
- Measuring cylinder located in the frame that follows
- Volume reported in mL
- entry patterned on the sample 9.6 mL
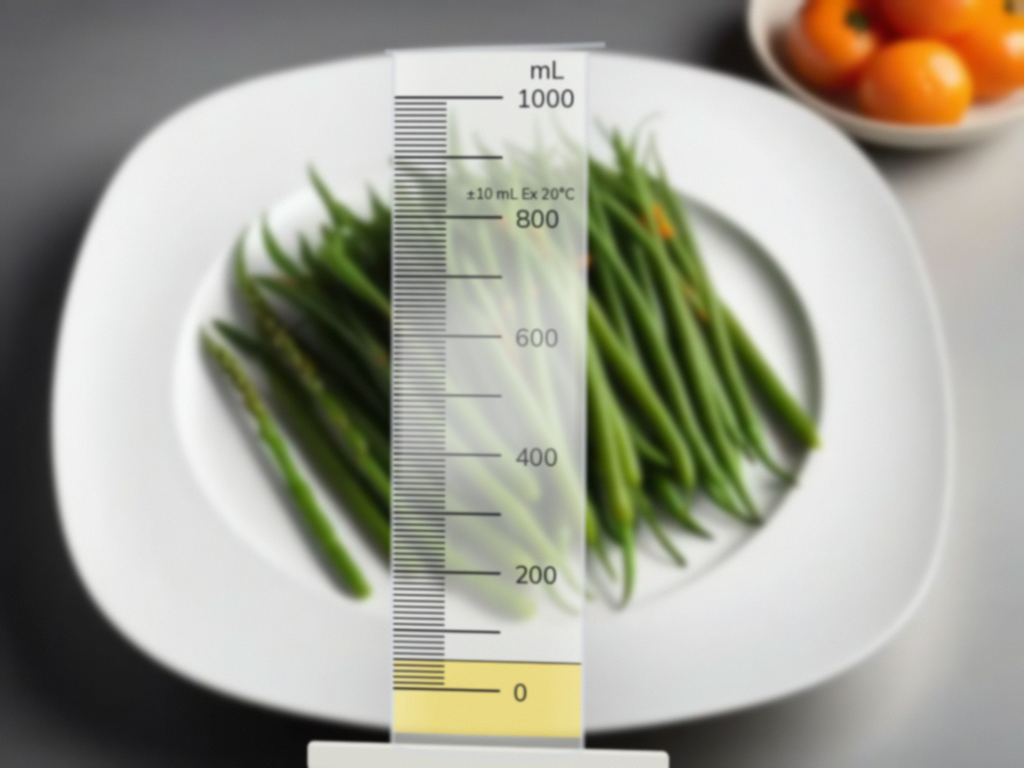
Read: 50 mL
